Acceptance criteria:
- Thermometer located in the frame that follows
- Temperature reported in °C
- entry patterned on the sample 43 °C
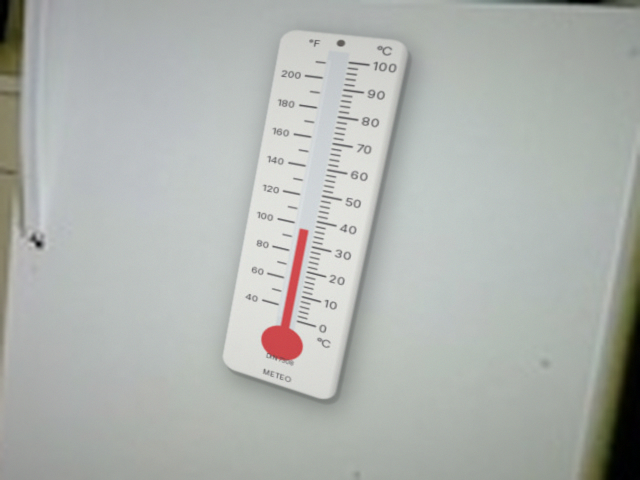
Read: 36 °C
